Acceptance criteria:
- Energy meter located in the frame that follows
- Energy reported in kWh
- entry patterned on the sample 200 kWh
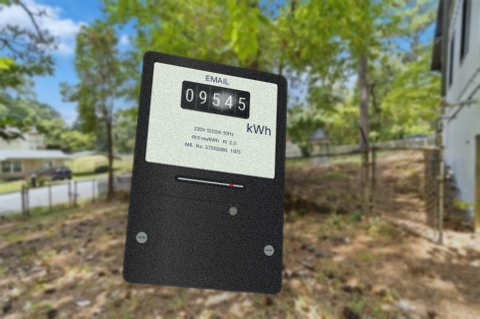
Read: 9545 kWh
